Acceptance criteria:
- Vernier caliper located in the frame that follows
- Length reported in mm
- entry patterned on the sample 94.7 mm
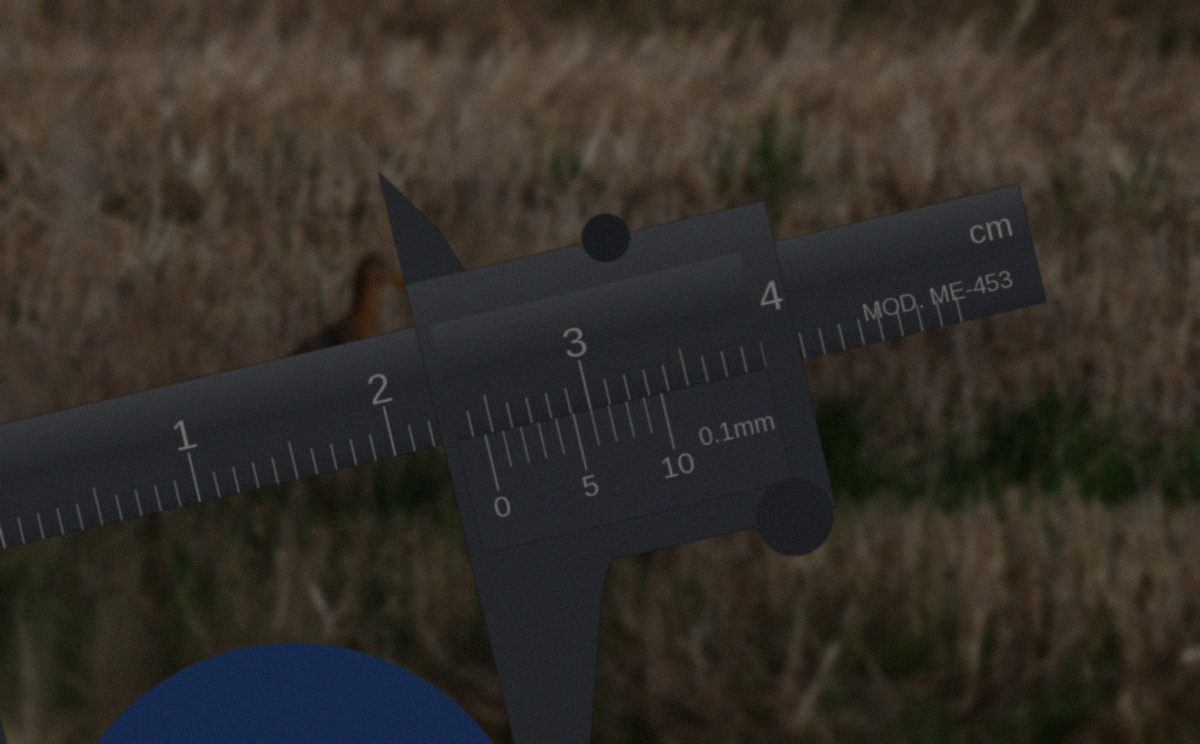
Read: 24.6 mm
